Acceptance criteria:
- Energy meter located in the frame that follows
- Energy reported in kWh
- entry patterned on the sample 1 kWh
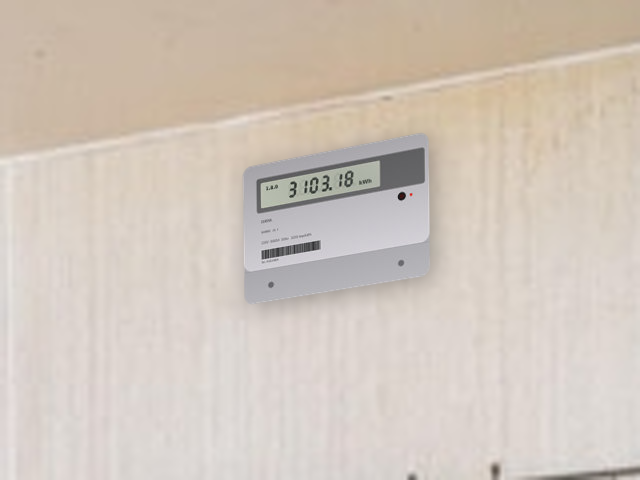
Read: 3103.18 kWh
